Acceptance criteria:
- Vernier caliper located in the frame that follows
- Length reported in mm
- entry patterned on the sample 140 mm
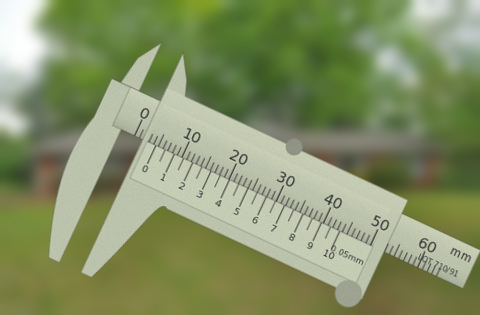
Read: 4.5 mm
